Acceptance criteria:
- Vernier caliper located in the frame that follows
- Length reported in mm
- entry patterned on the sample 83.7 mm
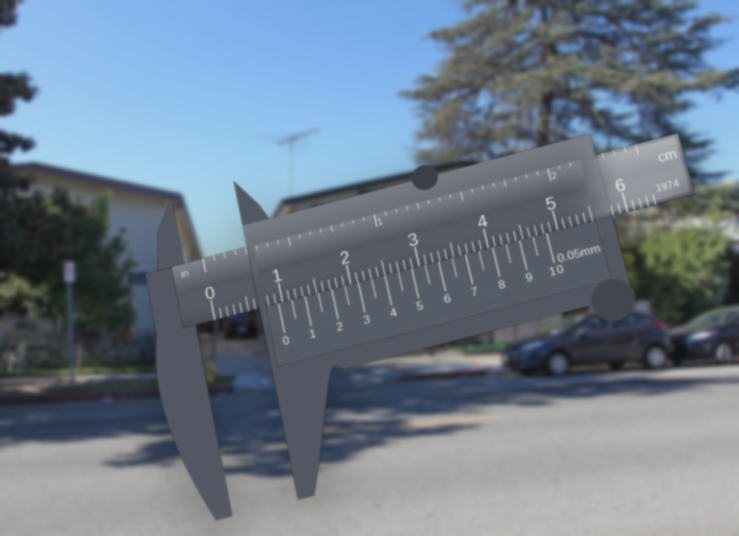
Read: 9.4 mm
